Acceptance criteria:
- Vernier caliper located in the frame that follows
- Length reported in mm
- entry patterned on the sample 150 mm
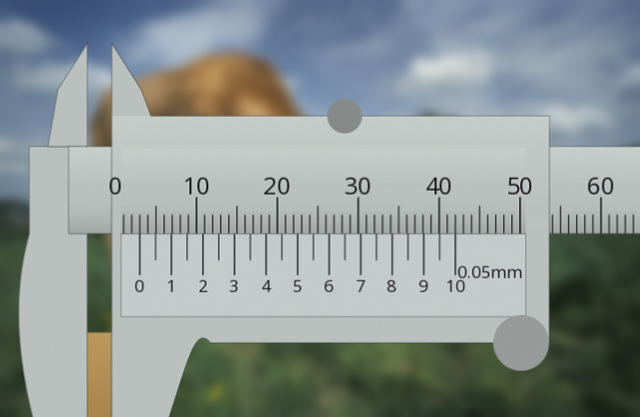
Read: 3.0 mm
